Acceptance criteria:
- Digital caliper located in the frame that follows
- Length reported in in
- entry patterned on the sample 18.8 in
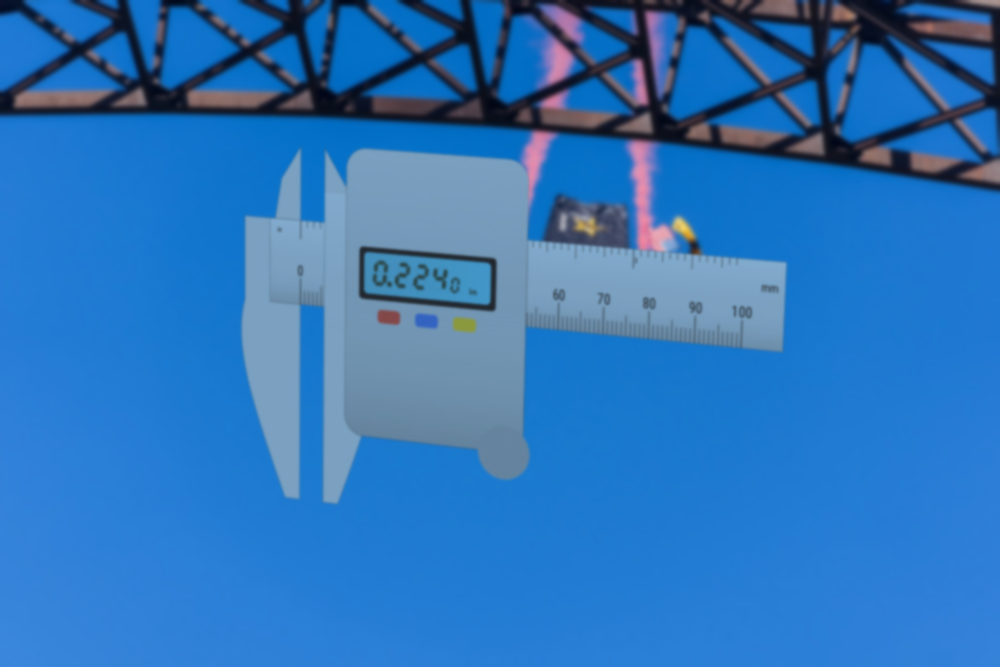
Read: 0.2240 in
